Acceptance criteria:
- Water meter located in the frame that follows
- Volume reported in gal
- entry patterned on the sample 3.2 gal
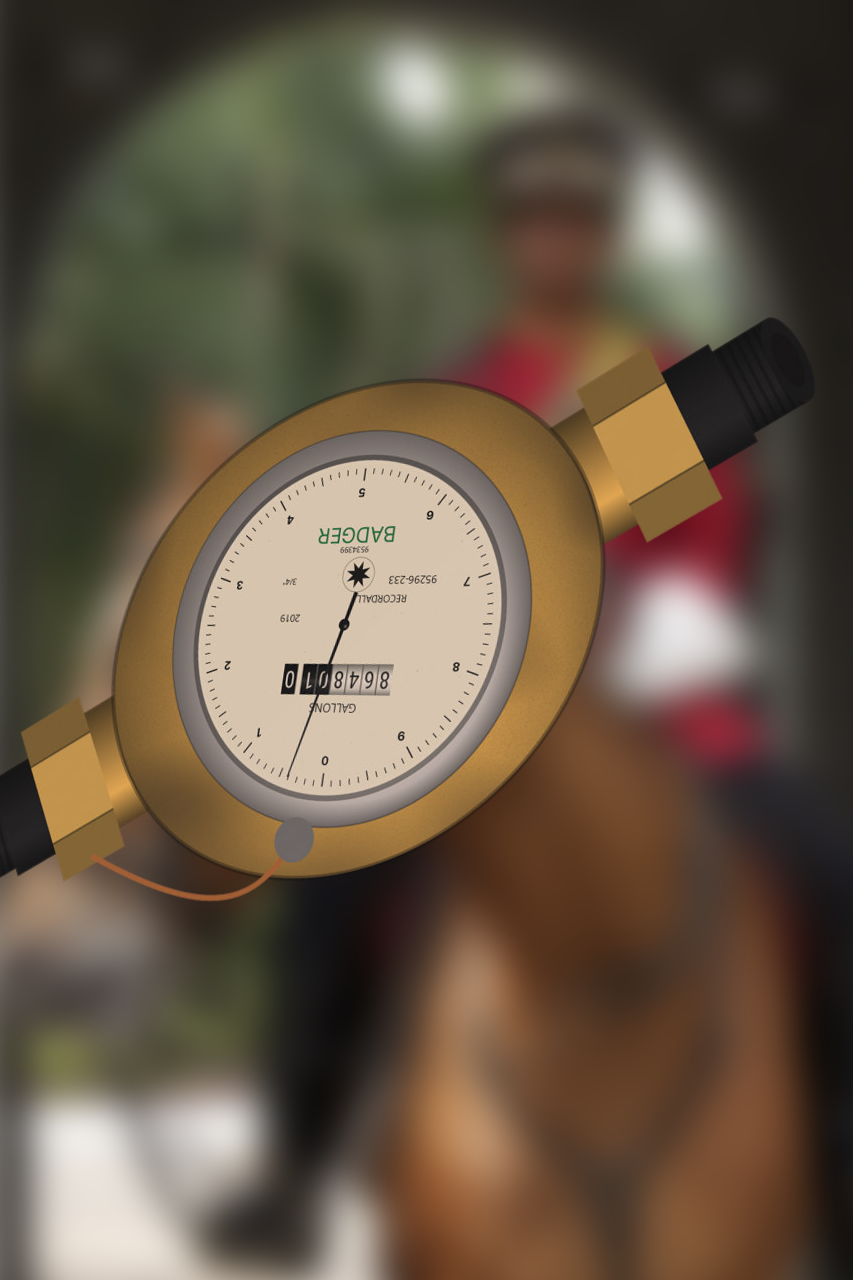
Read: 8648010.4 gal
